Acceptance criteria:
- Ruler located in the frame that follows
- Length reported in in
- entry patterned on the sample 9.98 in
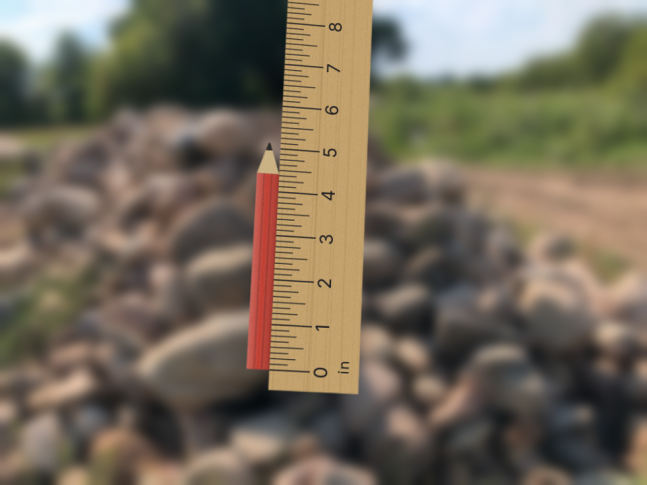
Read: 5.125 in
